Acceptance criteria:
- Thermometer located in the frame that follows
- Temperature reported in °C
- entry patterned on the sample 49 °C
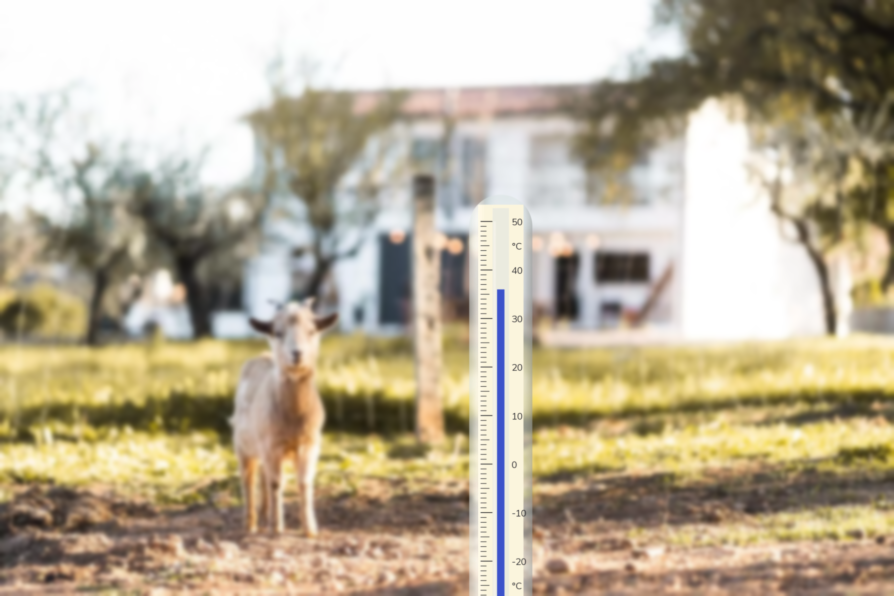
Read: 36 °C
